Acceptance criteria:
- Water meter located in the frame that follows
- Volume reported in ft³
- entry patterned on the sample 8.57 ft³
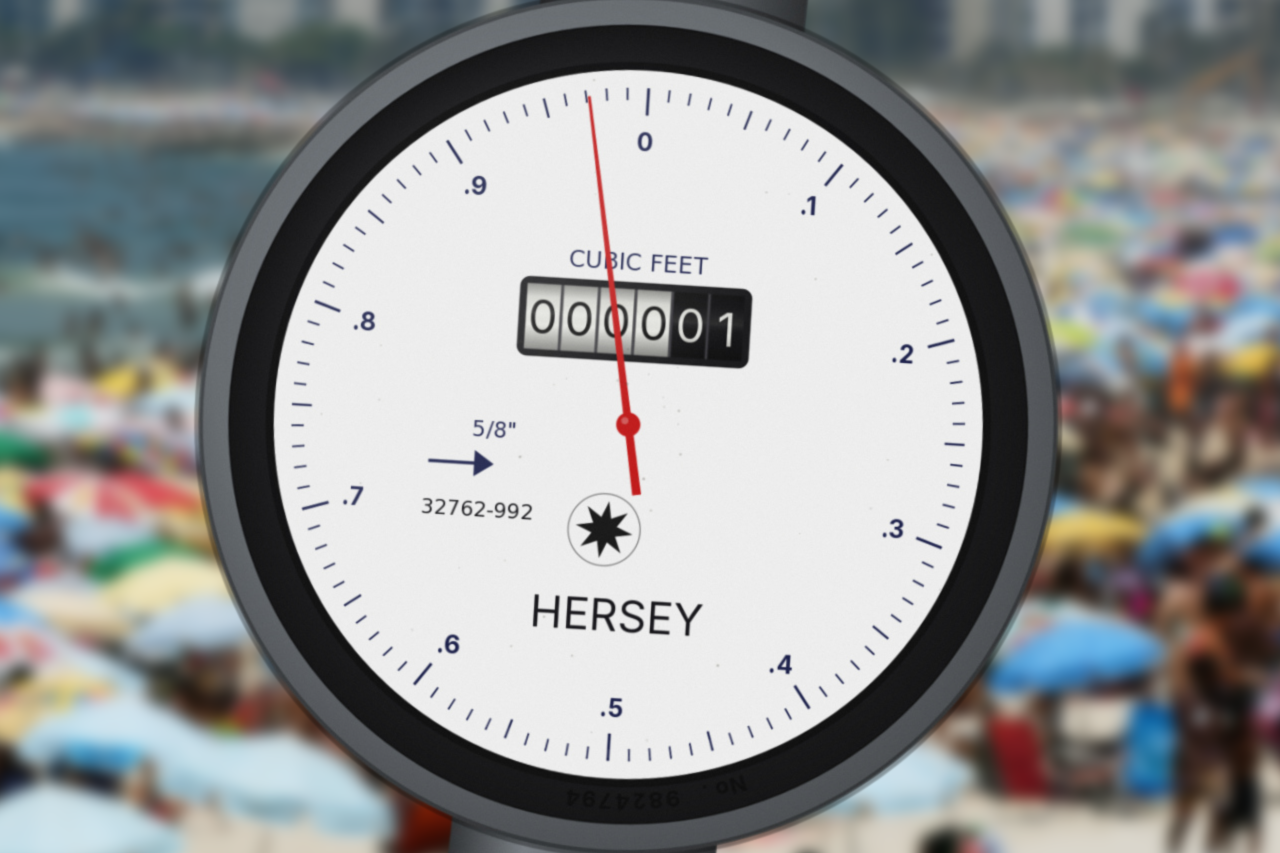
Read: 0.97 ft³
